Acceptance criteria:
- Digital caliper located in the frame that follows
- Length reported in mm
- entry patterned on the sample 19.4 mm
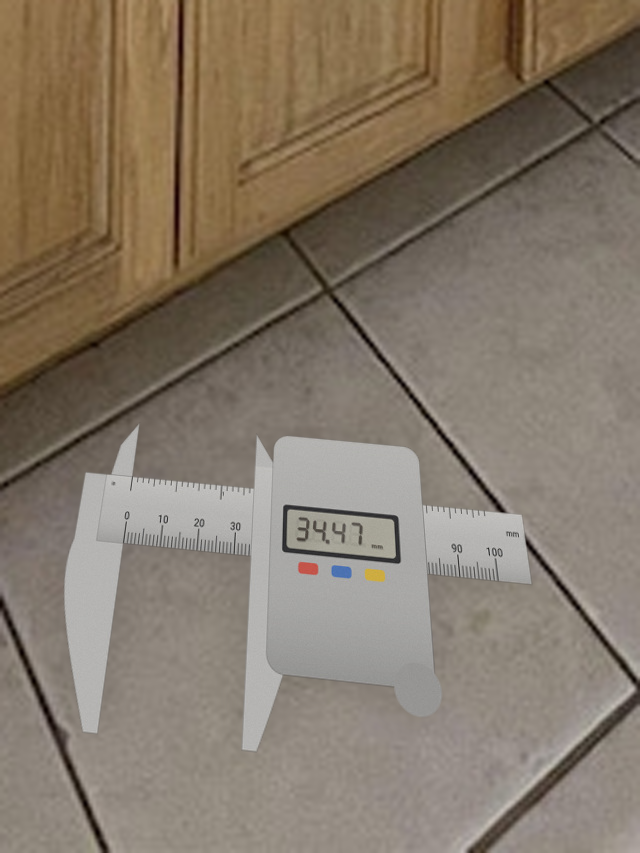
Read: 34.47 mm
